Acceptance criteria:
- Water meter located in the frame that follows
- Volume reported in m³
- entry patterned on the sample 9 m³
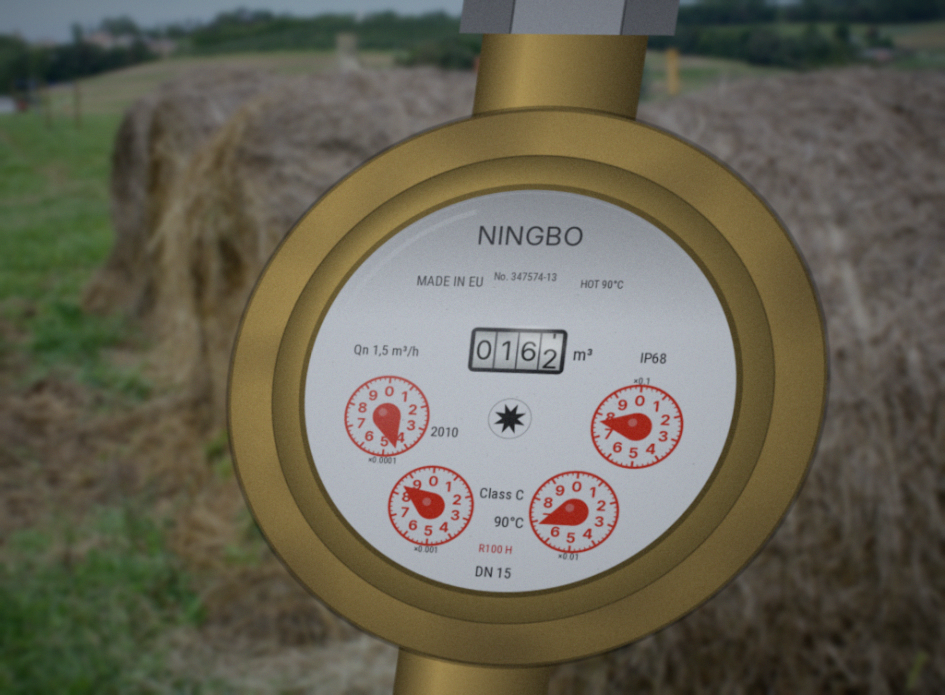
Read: 161.7684 m³
